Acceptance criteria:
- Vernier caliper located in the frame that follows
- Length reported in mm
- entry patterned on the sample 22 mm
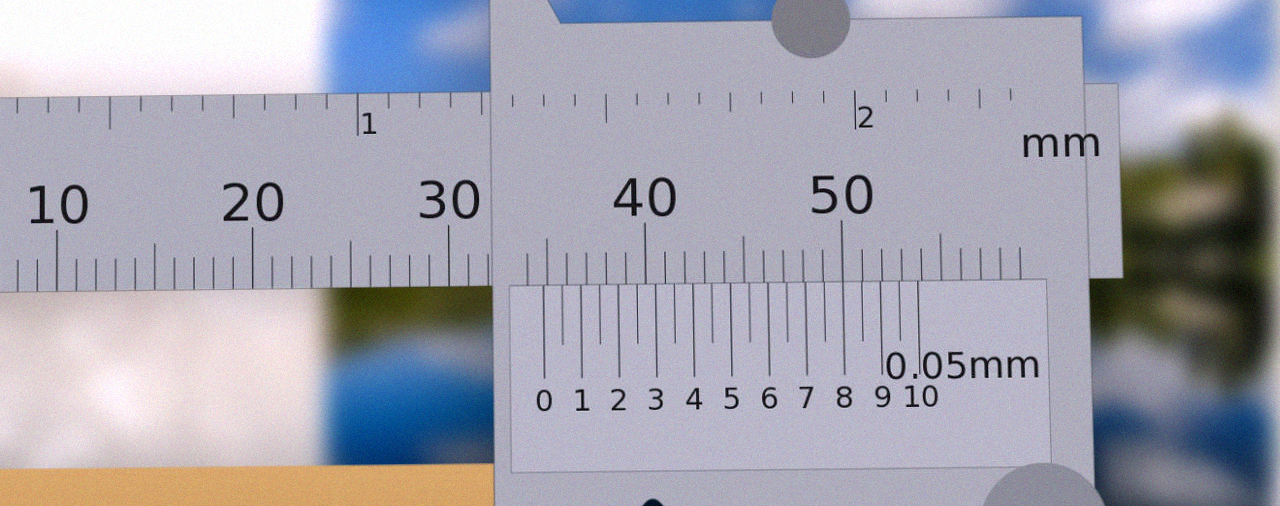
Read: 34.8 mm
